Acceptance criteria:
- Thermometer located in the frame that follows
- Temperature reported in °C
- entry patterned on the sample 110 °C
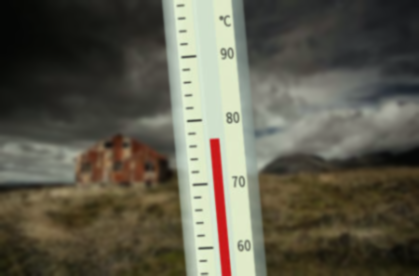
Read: 77 °C
